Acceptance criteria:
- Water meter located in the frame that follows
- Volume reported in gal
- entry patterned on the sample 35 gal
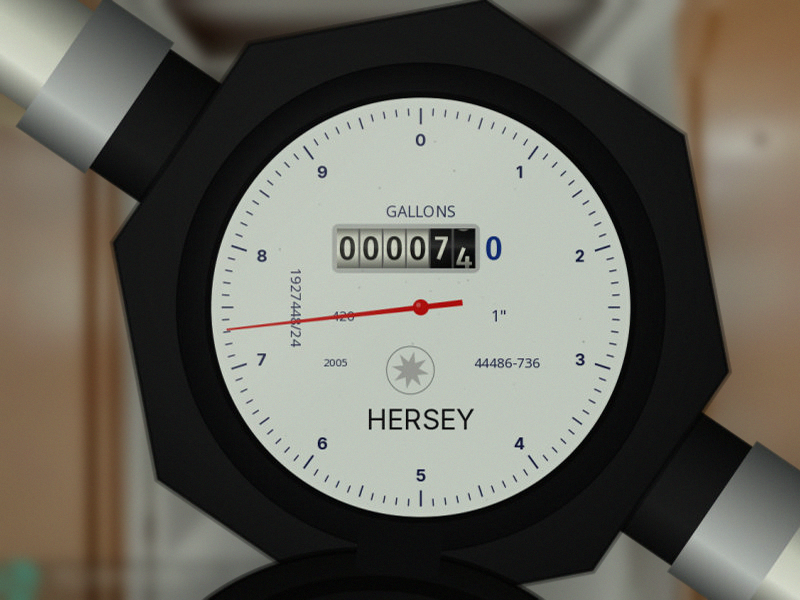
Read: 737.3 gal
